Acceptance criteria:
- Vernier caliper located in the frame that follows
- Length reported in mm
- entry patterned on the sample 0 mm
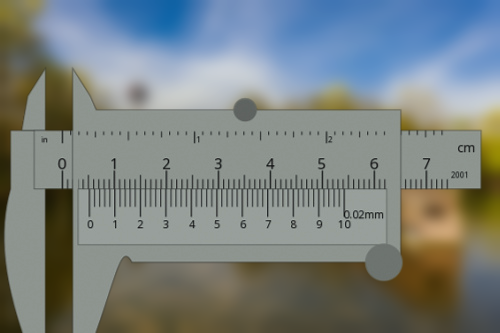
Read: 5.2 mm
